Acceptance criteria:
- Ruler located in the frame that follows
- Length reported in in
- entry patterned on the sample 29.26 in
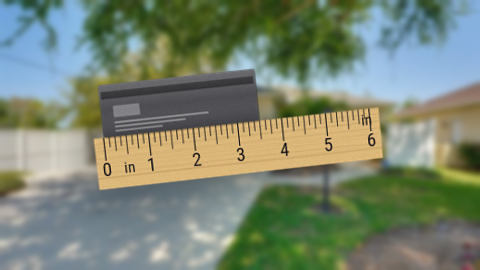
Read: 3.5 in
